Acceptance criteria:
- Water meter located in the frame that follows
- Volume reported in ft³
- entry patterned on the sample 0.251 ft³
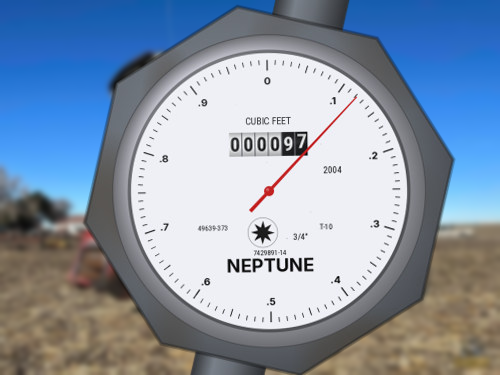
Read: 97.12 ft³
